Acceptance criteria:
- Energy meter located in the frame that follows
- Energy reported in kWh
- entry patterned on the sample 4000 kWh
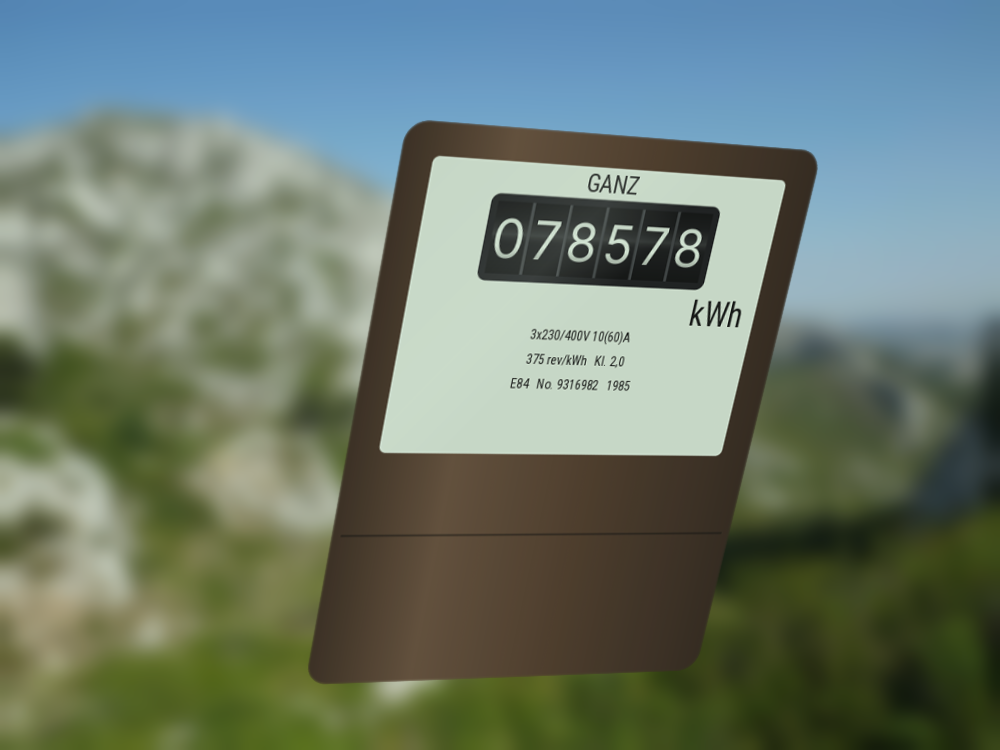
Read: 78578 kWh
